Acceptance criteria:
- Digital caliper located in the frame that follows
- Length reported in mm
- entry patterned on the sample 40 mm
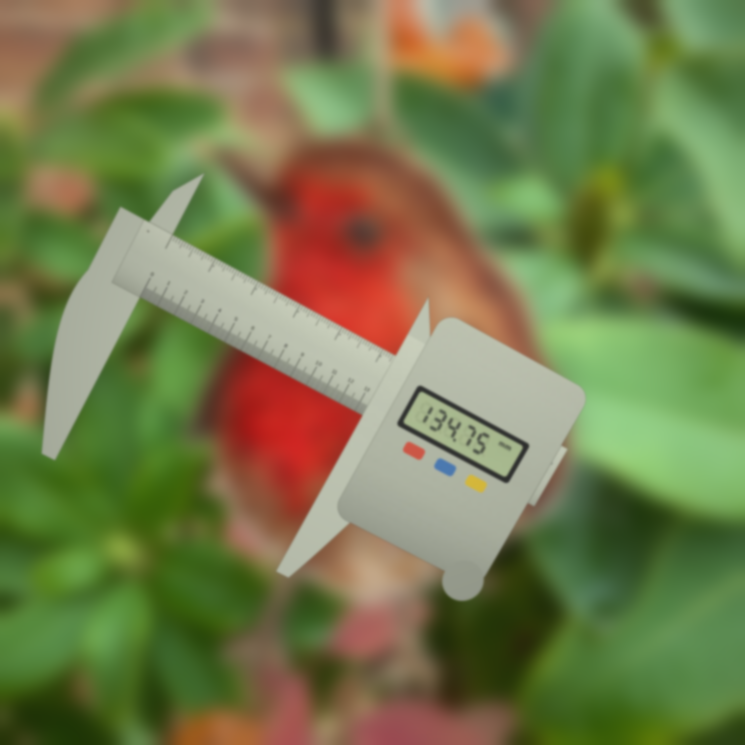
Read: 134.75 mm
